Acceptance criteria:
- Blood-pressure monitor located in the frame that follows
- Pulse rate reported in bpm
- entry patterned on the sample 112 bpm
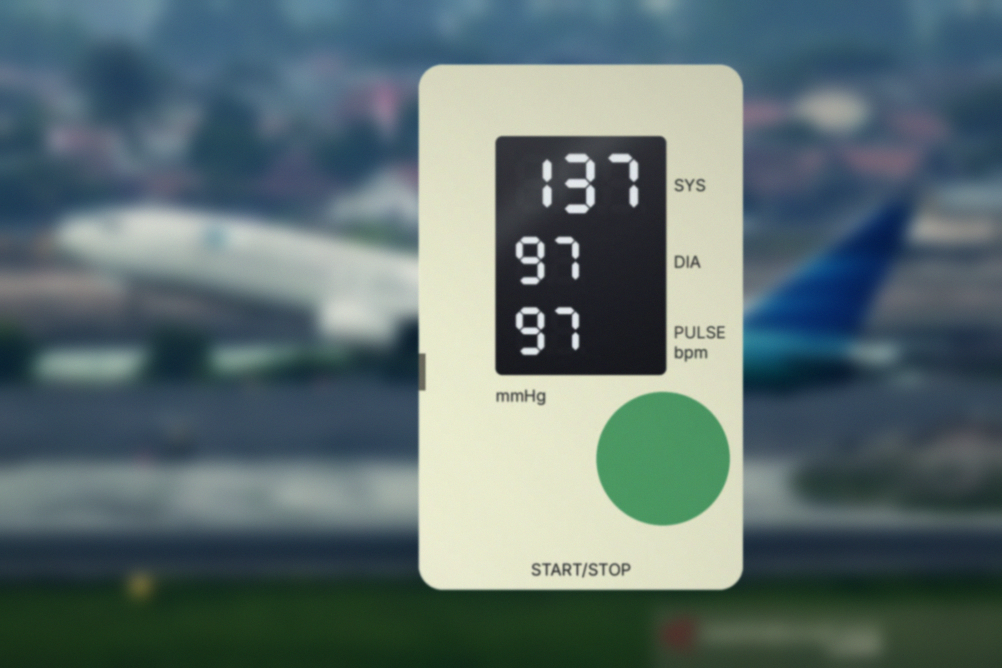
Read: 97 bpm
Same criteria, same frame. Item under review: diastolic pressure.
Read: 97 mmHg
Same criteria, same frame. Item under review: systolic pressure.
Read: 137 mmHg
